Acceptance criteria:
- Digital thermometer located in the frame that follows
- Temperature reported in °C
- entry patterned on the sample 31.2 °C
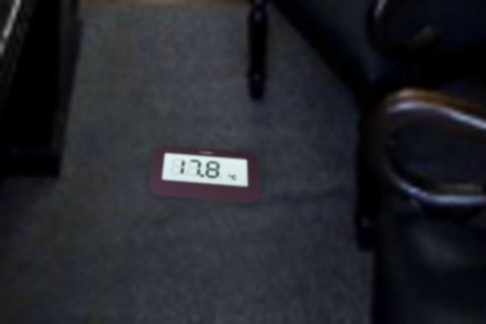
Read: 17.8 °C
